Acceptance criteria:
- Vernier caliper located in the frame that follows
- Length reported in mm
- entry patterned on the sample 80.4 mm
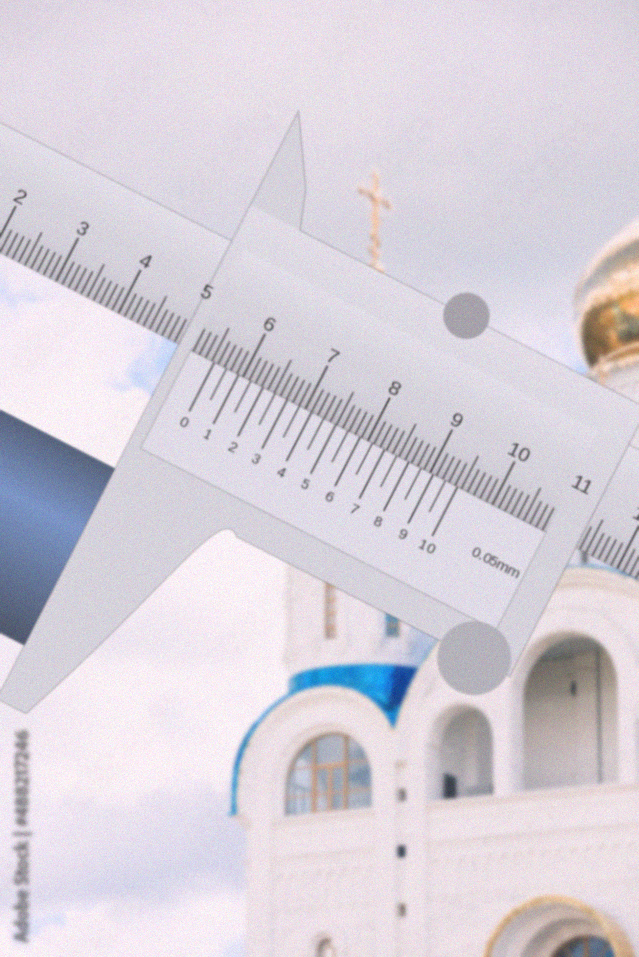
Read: 55.4 mm
